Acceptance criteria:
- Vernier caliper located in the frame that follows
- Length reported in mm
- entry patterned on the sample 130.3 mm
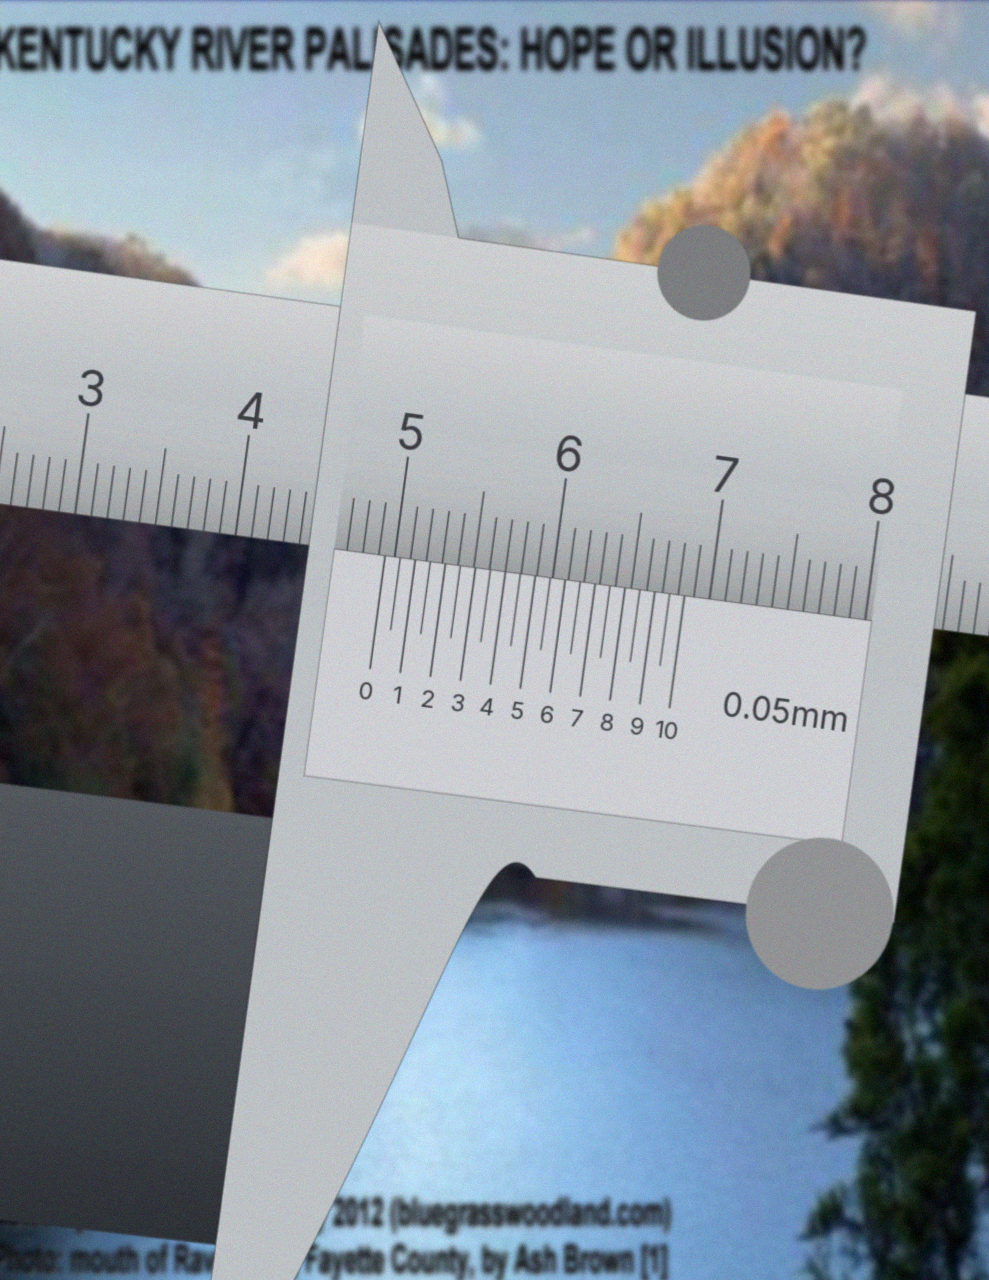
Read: 49.4 mm
